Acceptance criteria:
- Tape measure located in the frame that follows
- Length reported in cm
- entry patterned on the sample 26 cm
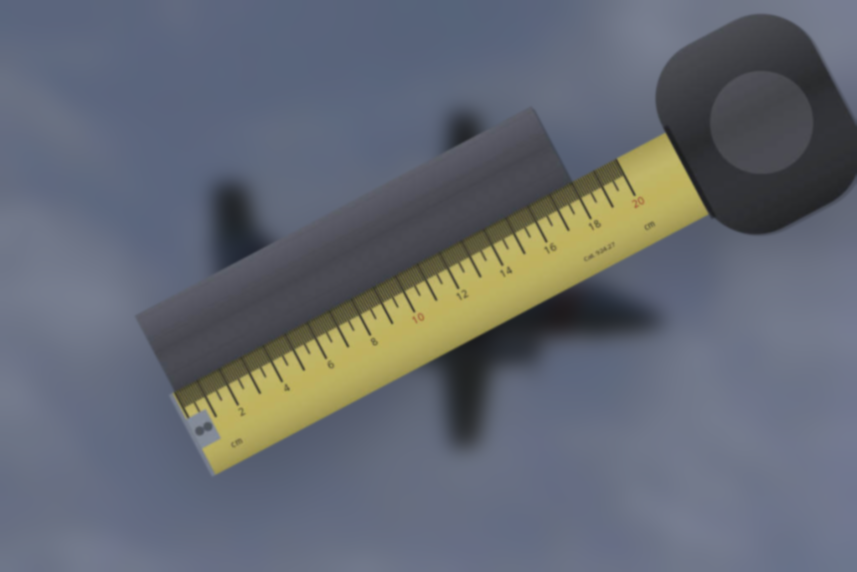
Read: 18 cm
